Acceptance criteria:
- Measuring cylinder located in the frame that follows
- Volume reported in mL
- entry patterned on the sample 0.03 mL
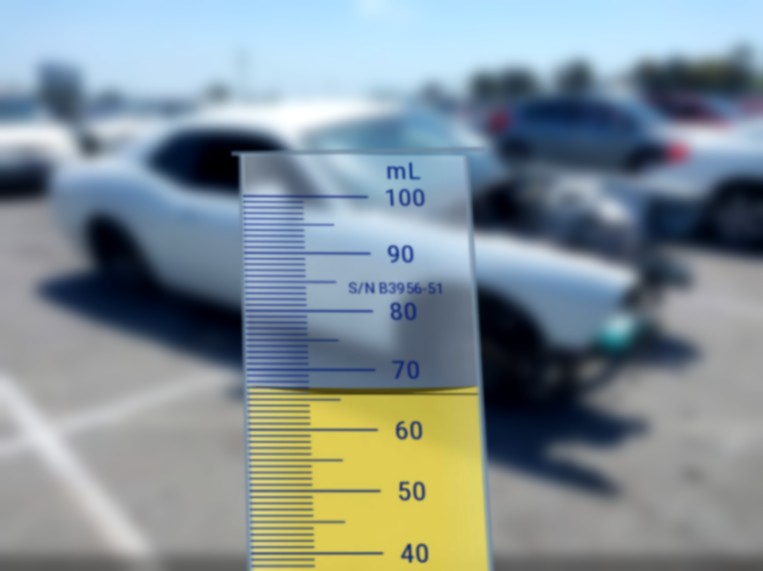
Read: 66 mL
